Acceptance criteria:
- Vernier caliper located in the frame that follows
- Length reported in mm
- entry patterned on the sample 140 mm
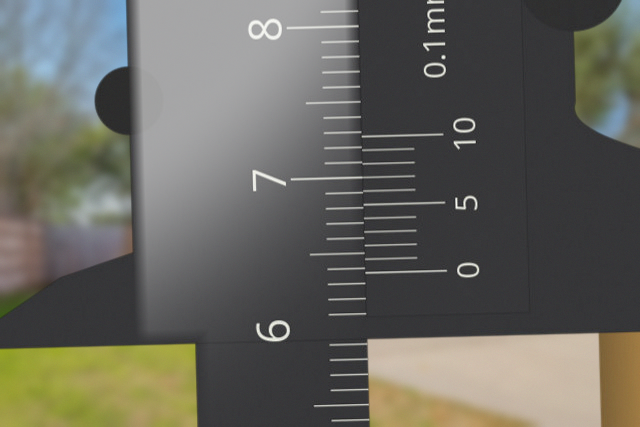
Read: 63.7 mm
